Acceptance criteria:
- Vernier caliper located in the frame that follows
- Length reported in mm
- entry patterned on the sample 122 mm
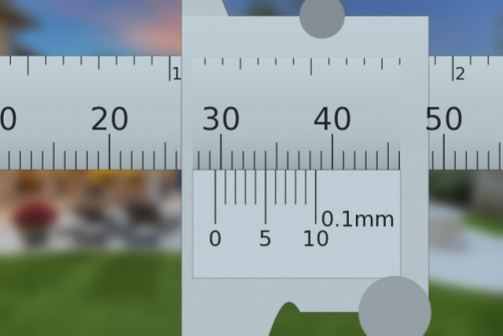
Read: 29.5 mm
